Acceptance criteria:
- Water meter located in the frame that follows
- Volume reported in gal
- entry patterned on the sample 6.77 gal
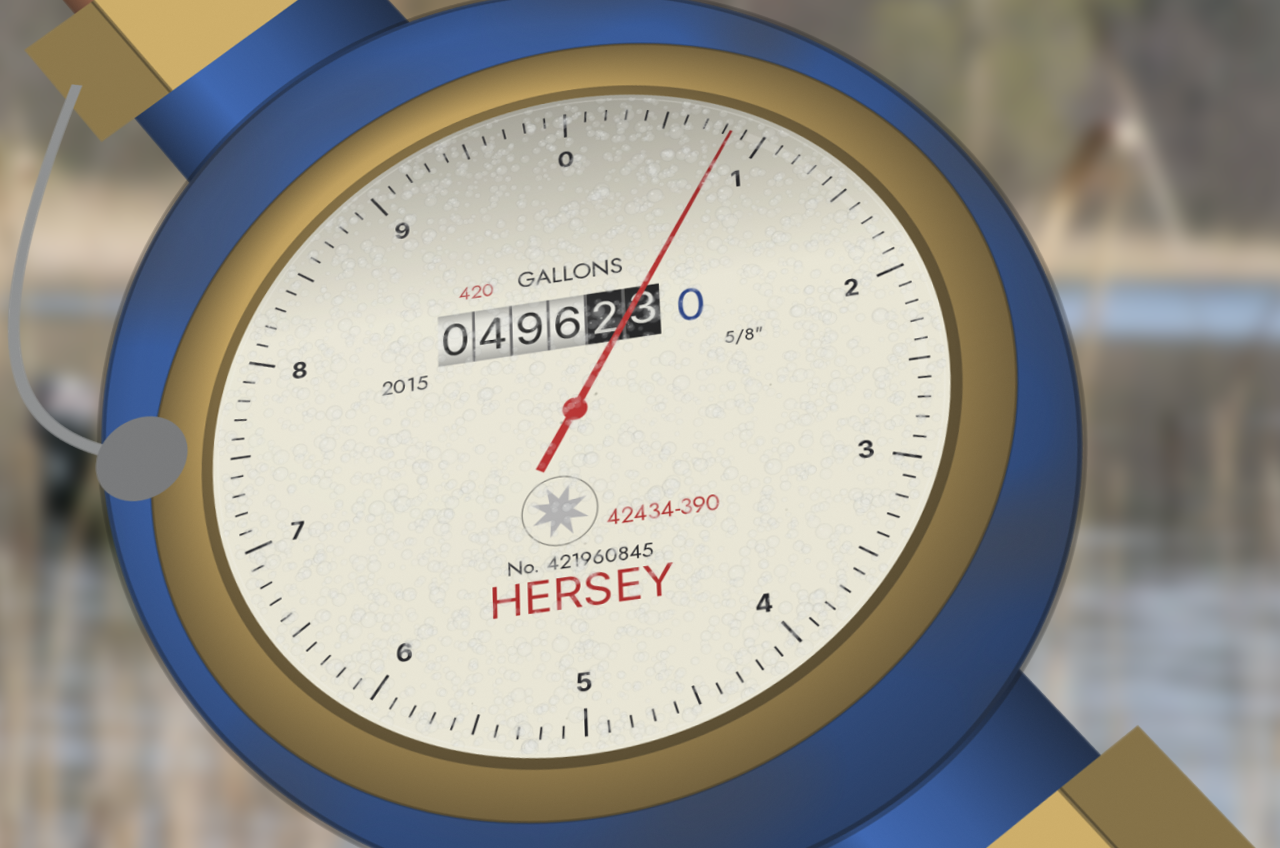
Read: 496230.8 gal
